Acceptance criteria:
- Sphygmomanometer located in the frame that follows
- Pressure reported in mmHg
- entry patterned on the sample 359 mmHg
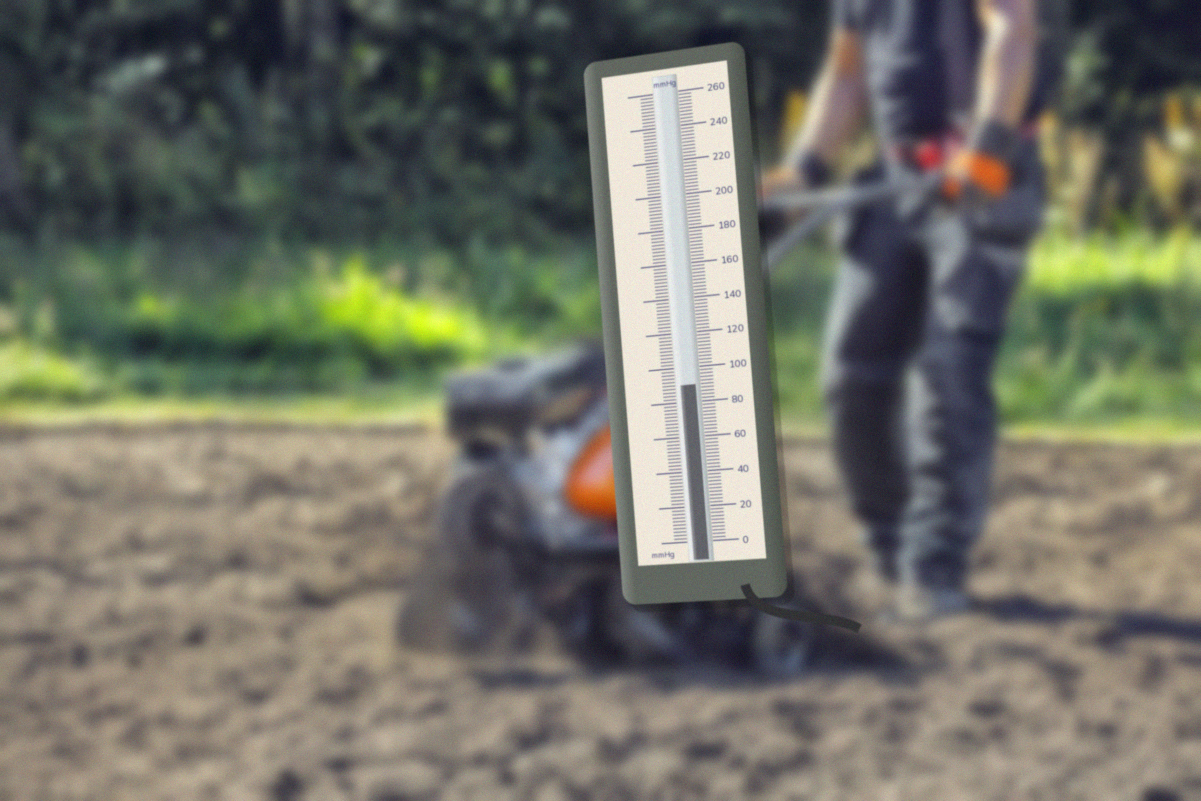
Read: 90 mmHg
